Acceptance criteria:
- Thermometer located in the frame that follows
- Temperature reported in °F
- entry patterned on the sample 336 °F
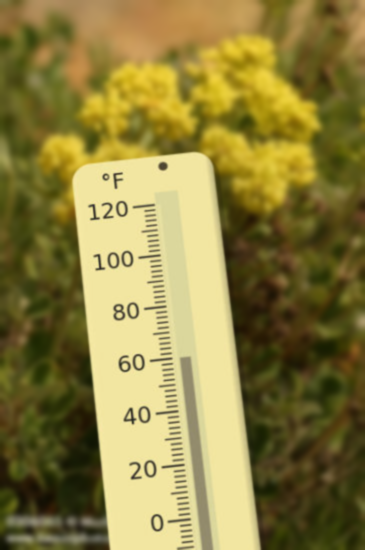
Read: 60 °F
